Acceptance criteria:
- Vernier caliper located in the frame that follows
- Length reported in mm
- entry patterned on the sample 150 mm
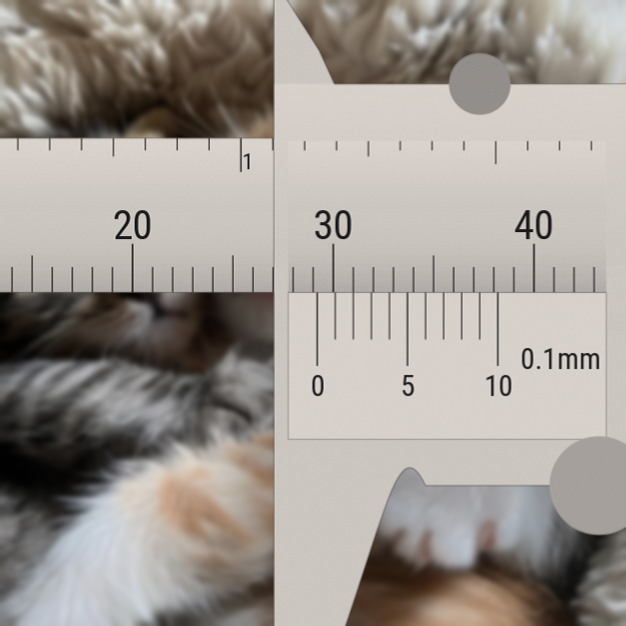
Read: 29.2 mm
